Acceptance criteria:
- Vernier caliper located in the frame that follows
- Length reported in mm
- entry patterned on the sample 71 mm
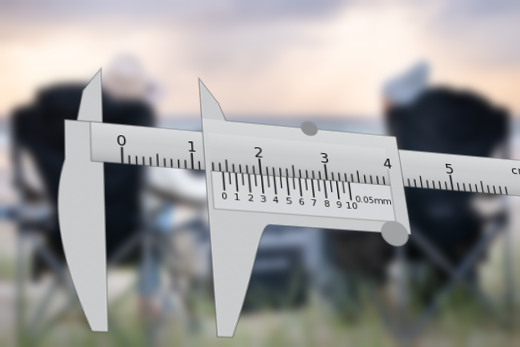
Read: 14.4 mm
